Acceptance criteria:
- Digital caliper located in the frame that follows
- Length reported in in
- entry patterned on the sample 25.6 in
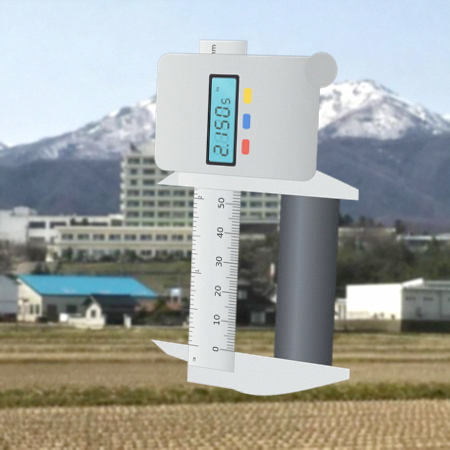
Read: 2.1505 in
